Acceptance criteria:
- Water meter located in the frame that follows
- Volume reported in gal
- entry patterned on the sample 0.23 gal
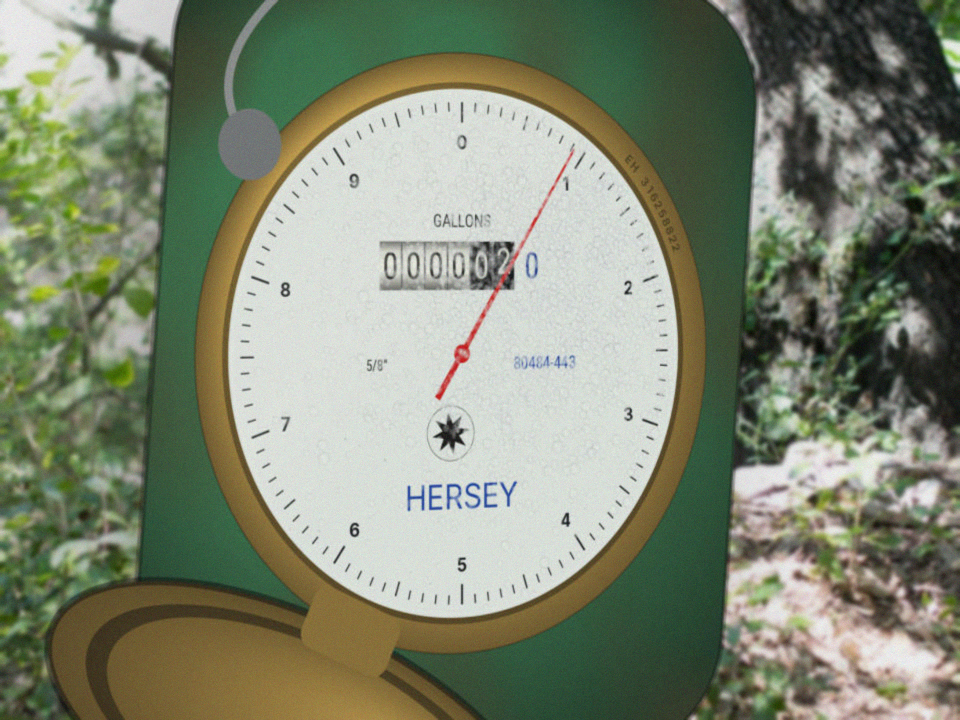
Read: 20.9 gal
